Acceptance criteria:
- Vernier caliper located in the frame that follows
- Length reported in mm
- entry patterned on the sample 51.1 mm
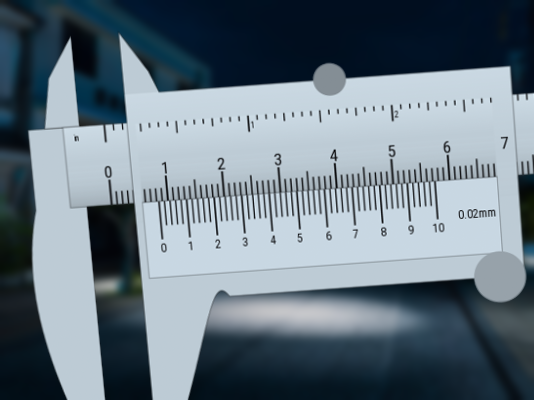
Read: 8.4 mm
